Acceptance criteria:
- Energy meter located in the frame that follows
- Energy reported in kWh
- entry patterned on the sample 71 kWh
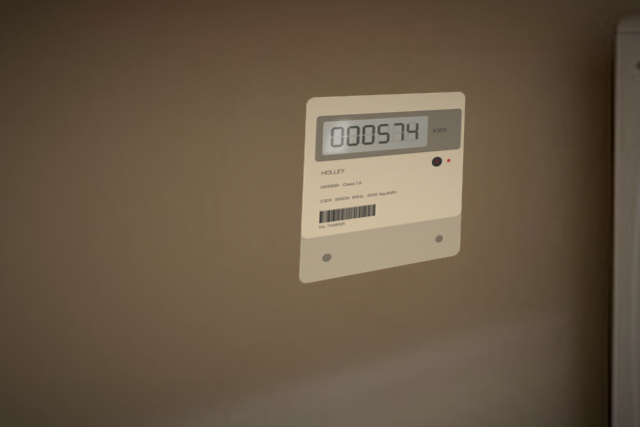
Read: 574 kWh
